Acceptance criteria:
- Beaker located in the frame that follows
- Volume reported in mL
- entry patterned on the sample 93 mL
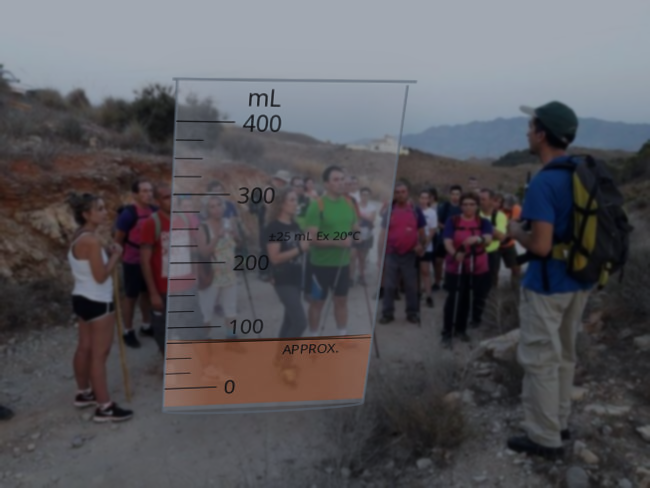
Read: 75 mL
